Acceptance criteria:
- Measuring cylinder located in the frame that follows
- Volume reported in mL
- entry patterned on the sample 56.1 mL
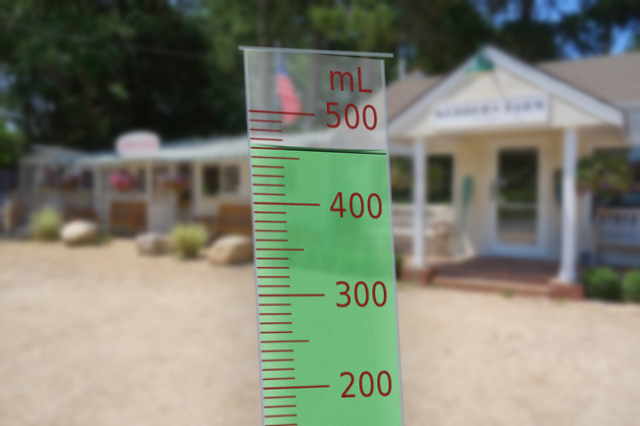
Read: 460 mL
